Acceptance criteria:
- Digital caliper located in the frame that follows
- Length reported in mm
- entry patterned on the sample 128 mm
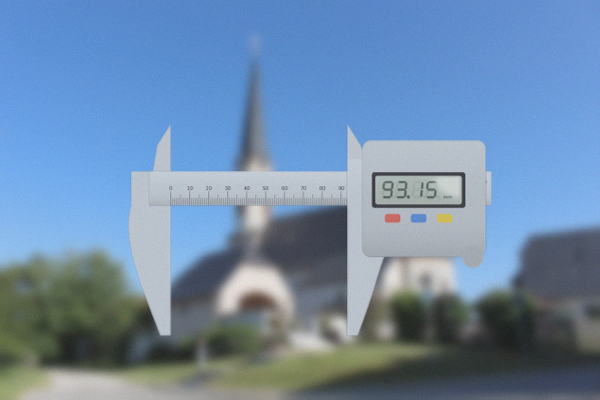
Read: 93.15 mm
